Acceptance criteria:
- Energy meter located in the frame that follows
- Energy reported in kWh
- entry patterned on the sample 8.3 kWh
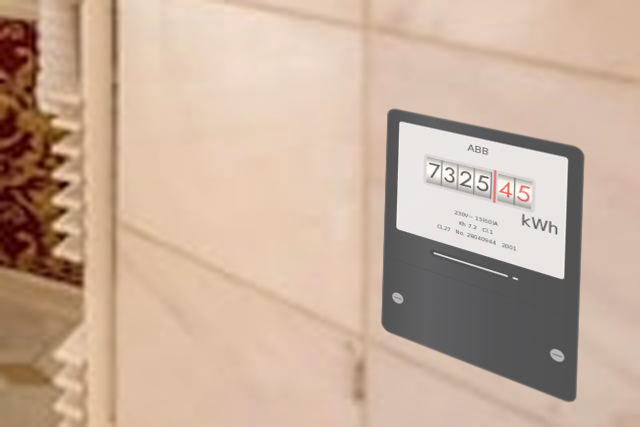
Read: 7325.45 kWh
